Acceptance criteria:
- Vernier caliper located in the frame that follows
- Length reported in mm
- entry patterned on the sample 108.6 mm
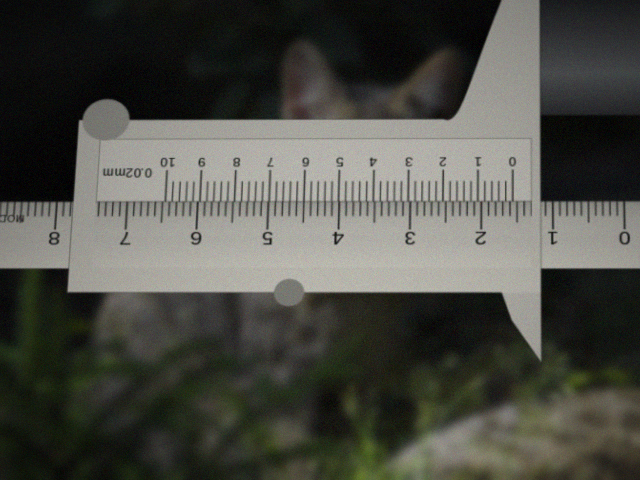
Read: 15.6 mm
